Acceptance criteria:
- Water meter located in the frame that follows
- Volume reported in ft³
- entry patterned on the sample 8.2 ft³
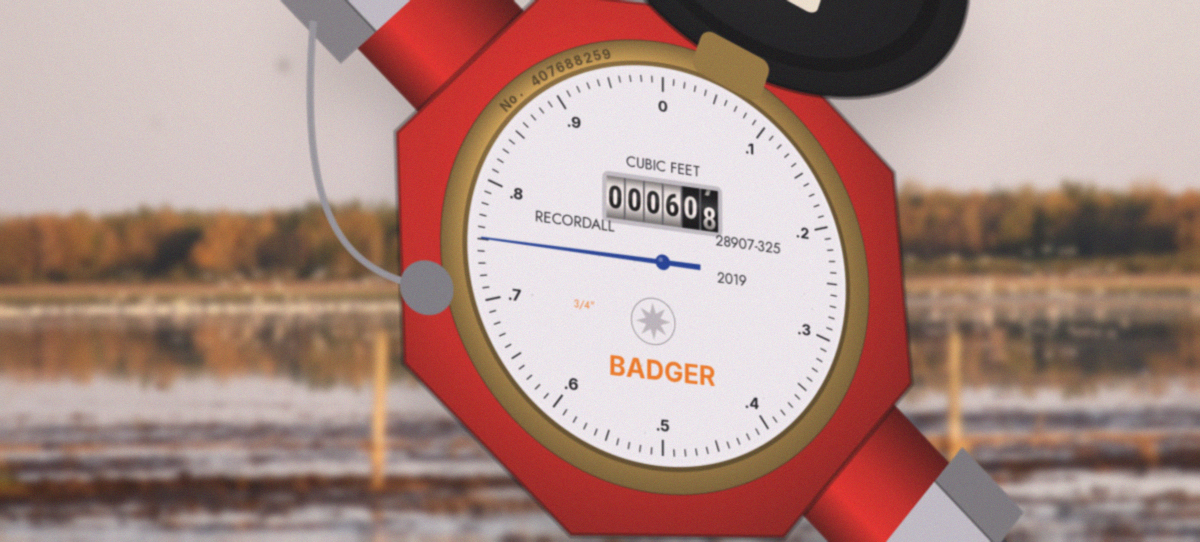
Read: 607.75 ft³
